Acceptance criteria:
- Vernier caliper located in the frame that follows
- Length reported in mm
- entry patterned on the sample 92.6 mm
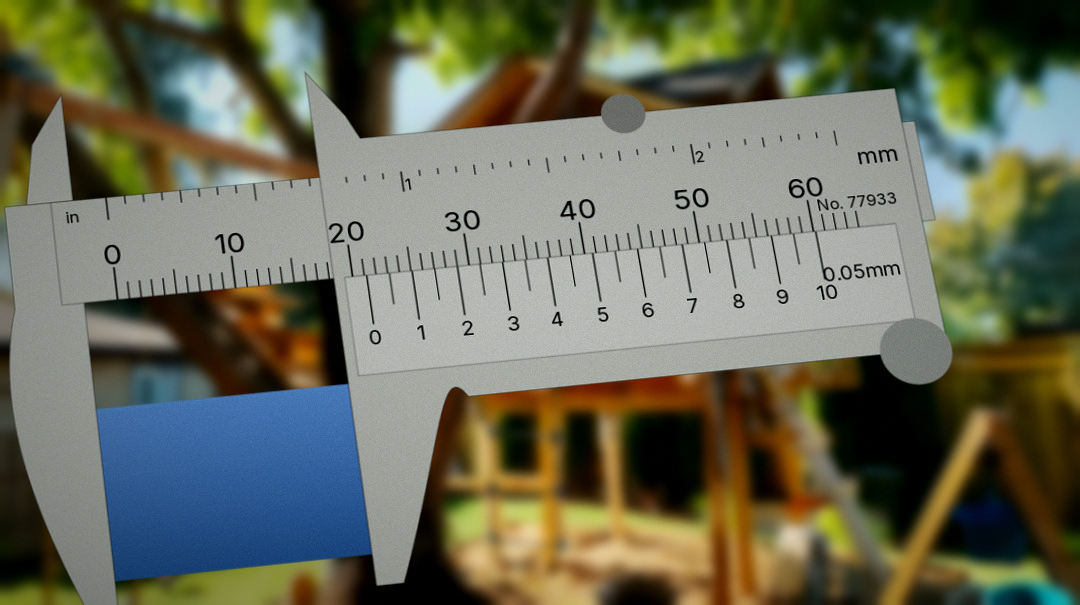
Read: 21.2 mm
